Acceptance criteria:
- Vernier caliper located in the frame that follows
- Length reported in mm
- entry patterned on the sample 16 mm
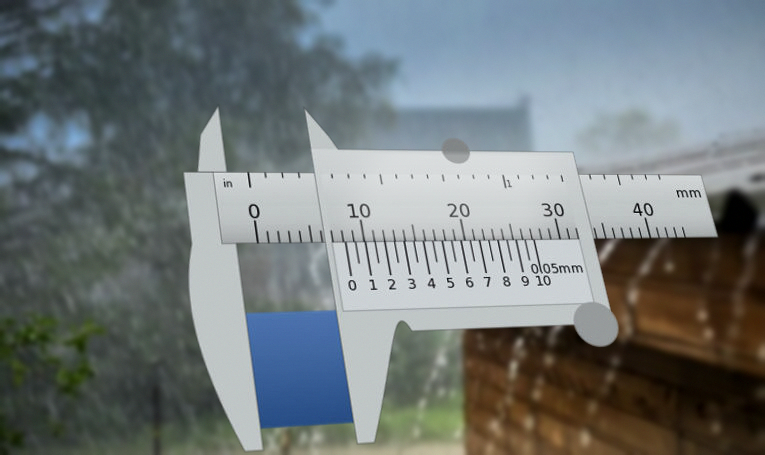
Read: 8.2 mm
